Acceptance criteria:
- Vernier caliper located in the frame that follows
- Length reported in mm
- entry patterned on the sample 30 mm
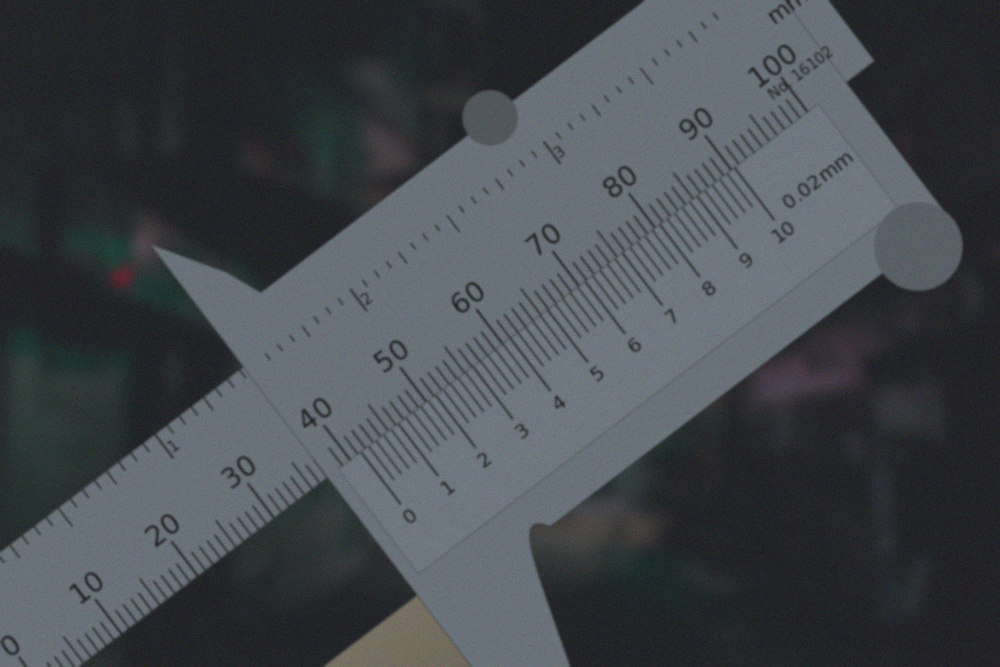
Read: 41.4 mm
